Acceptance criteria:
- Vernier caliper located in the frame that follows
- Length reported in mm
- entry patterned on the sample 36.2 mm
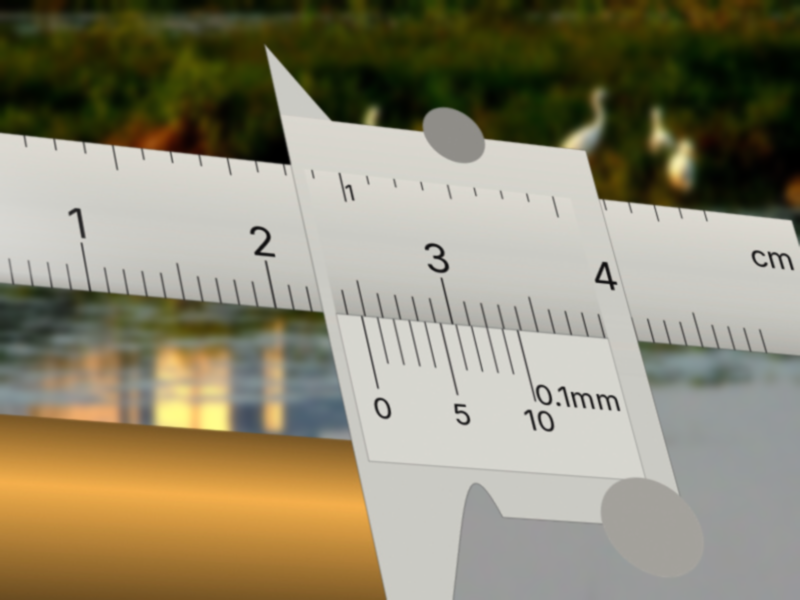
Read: 24.8 mm
